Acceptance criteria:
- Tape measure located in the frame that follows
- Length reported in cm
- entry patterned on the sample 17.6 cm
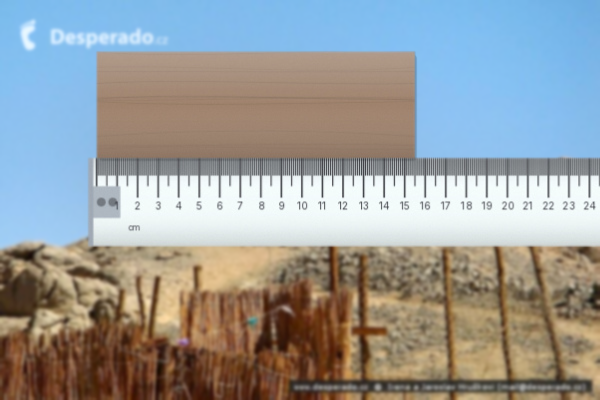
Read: 15.5 cm
